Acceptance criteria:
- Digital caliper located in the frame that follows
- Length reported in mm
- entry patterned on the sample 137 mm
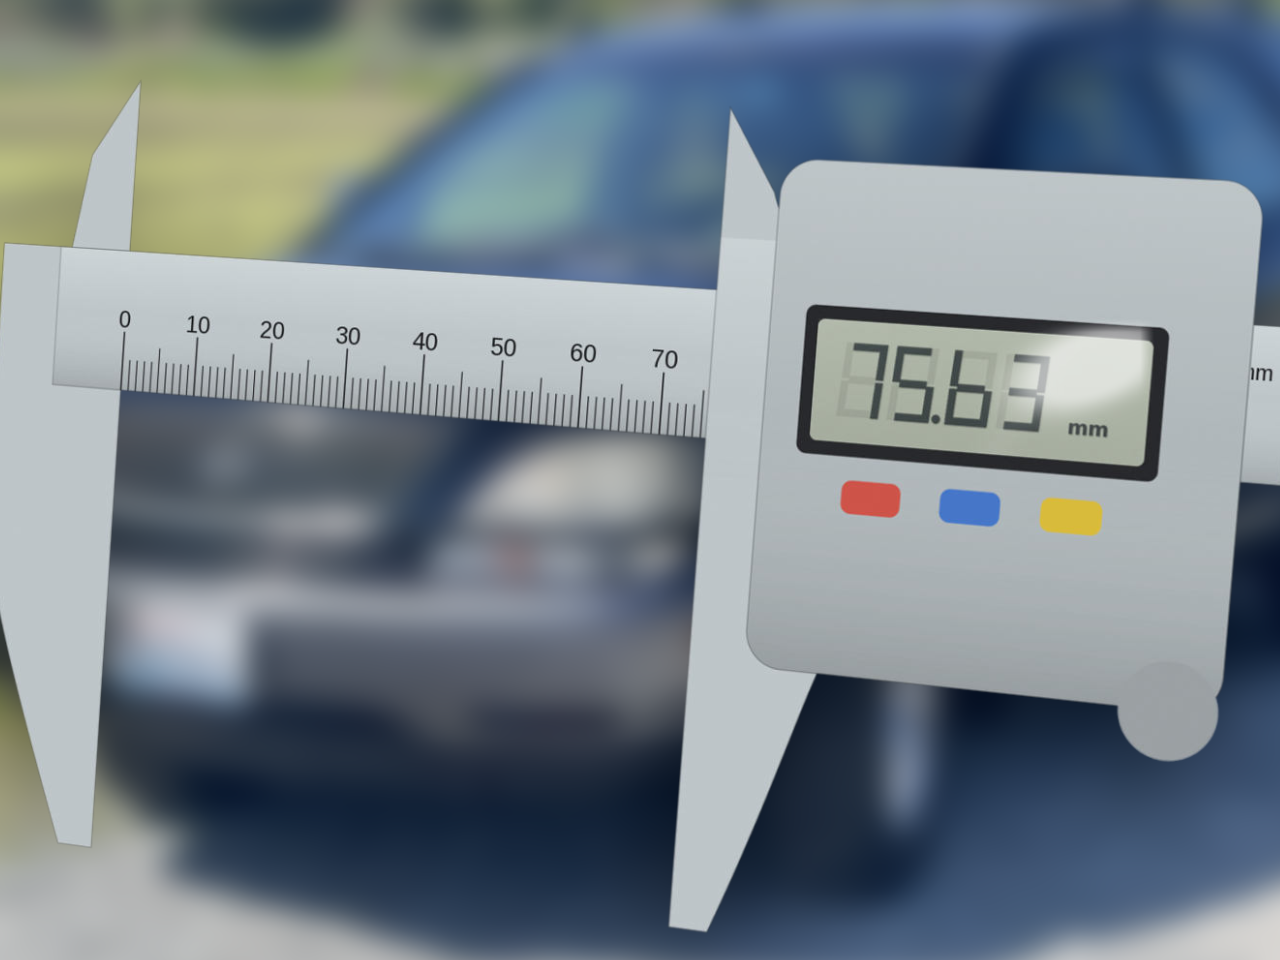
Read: 75.63 mm
